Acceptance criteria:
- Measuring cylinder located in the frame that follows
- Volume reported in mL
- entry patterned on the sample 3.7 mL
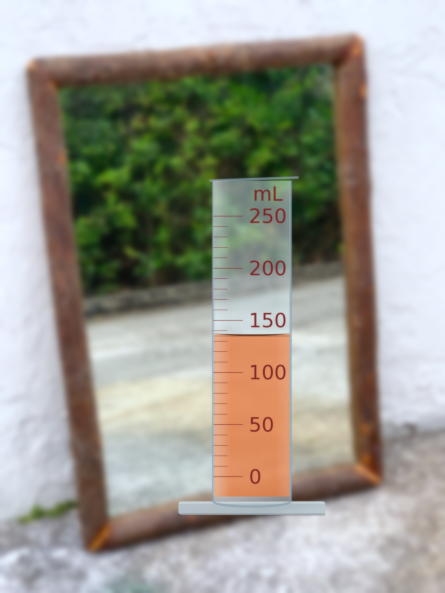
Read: 135 mL
